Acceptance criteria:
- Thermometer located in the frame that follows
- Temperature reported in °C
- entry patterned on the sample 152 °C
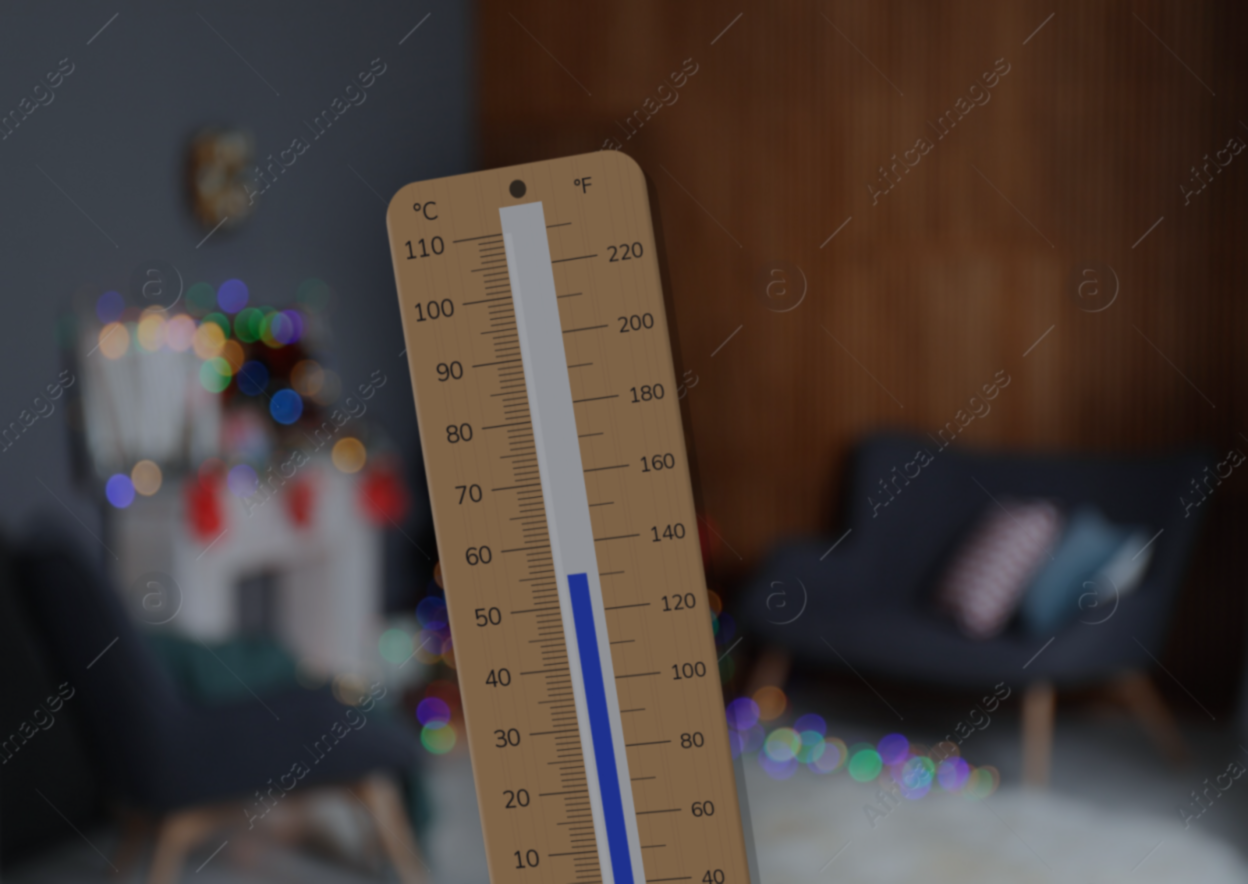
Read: 55 °C
